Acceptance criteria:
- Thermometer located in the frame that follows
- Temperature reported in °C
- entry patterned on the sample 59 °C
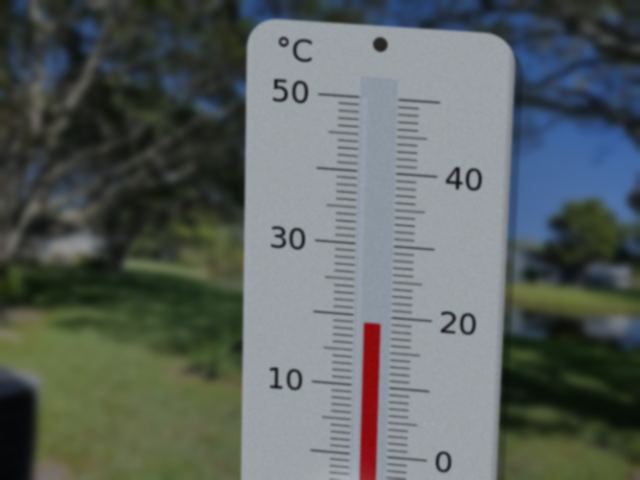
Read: 19 °C
